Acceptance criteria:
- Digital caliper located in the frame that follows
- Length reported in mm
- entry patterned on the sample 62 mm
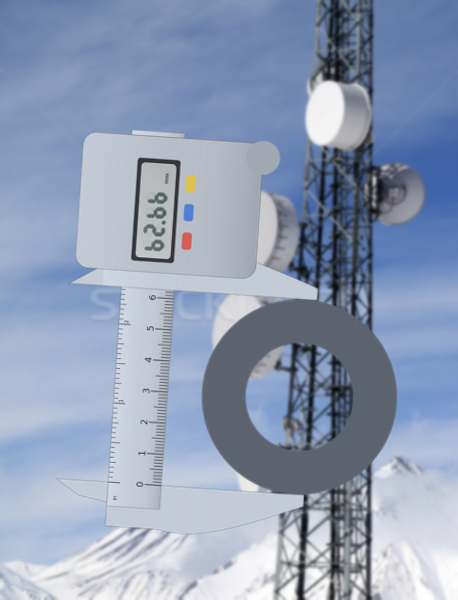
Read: 62.66 mm
